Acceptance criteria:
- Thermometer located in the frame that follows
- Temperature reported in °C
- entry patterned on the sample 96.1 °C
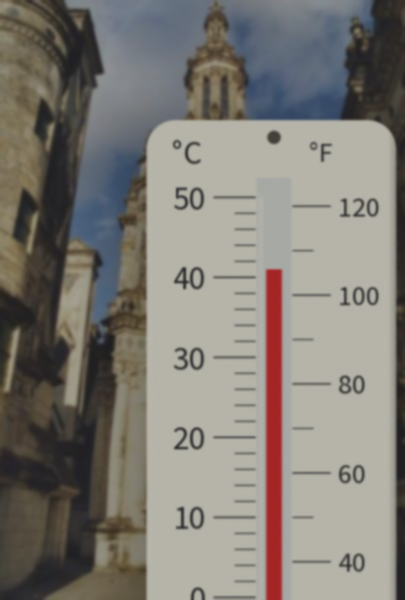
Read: 41 °C
